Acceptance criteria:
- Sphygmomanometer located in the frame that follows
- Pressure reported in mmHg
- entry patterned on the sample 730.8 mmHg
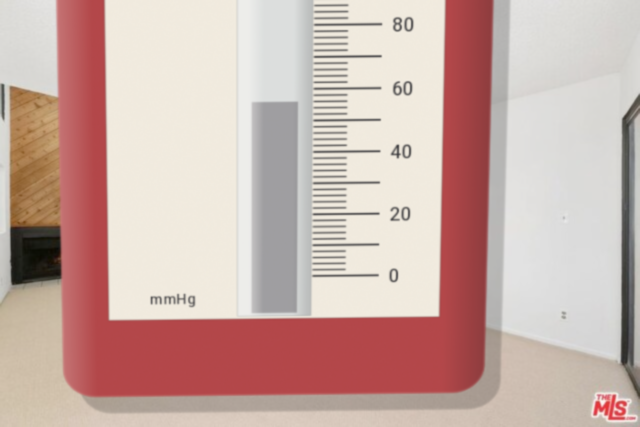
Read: 56 mmHg
